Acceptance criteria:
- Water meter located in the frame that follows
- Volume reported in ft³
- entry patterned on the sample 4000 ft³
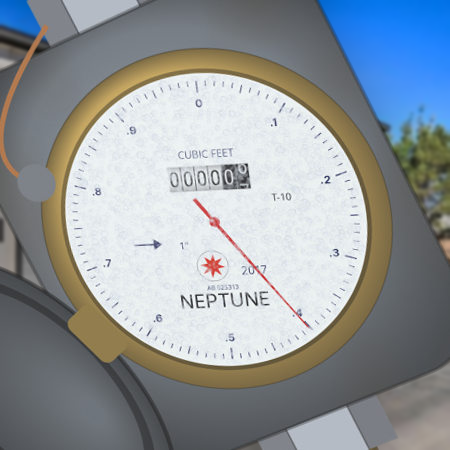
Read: 6.40 ft³
